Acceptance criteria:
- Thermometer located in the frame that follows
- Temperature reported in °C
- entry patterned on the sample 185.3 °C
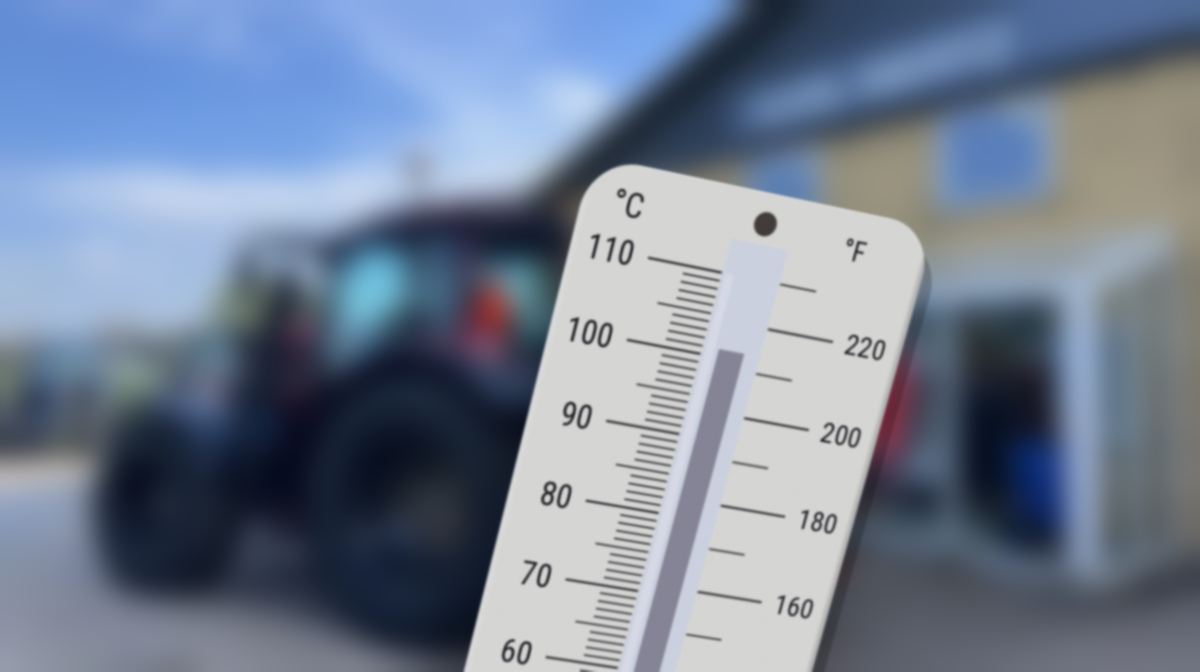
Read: 101 °C
